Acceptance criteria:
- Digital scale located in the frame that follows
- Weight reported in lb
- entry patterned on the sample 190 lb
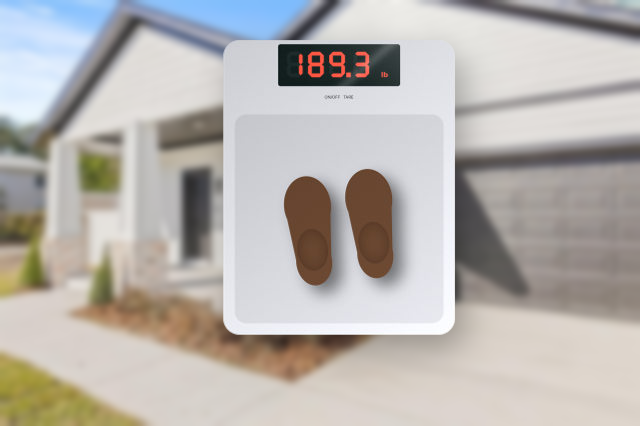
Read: 189.3 lb
